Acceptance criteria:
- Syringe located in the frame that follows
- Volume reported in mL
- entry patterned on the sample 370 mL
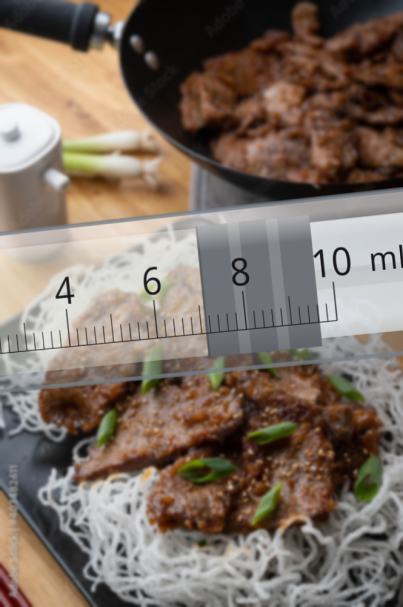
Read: 7.1 mL
